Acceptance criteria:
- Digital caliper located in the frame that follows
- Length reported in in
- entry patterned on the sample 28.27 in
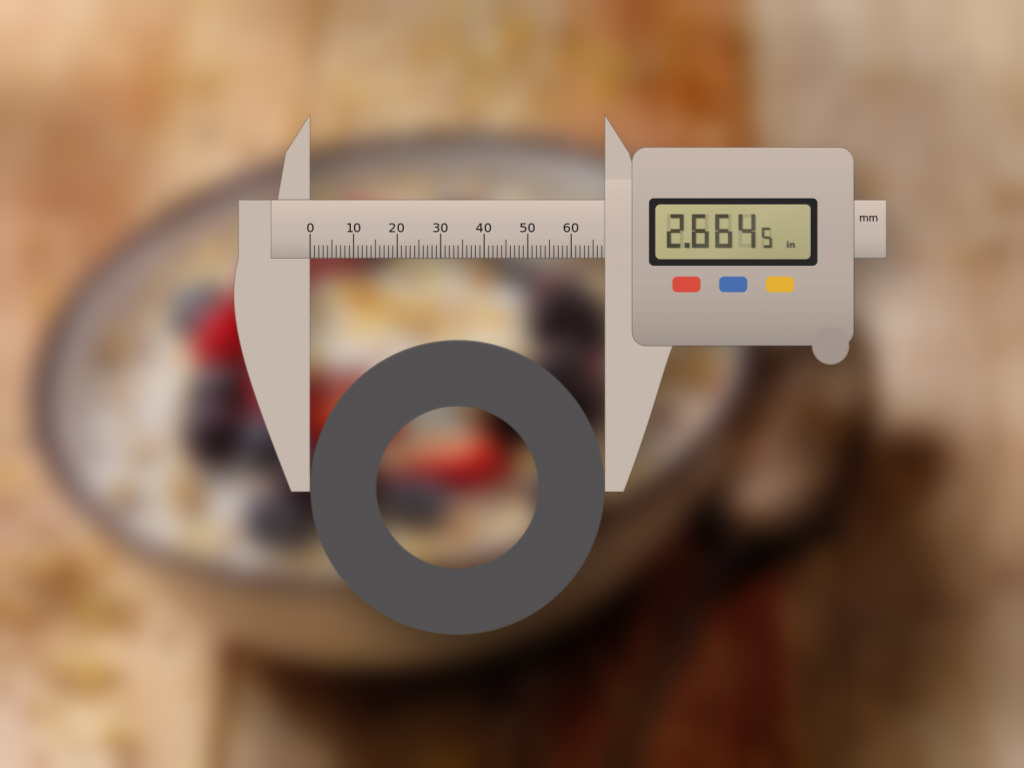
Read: 2.6645 in
